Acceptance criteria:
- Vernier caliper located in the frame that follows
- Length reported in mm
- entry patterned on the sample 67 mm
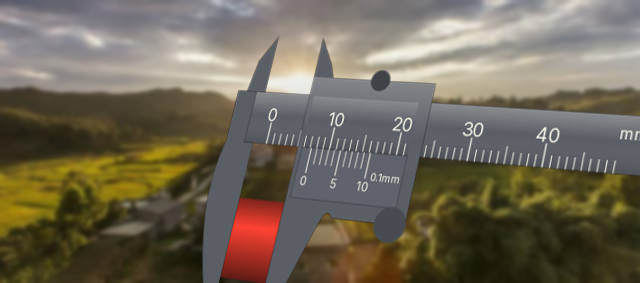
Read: 7.2 mm
